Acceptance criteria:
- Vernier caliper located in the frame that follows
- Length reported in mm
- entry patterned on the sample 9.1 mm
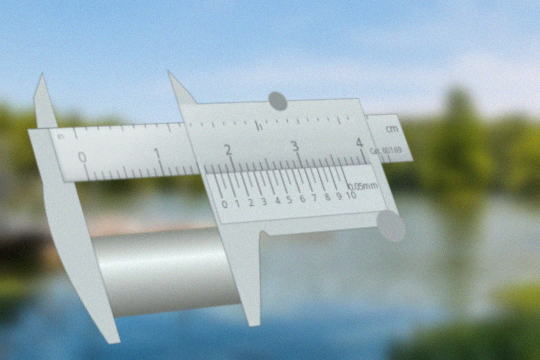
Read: 17.0 mm
